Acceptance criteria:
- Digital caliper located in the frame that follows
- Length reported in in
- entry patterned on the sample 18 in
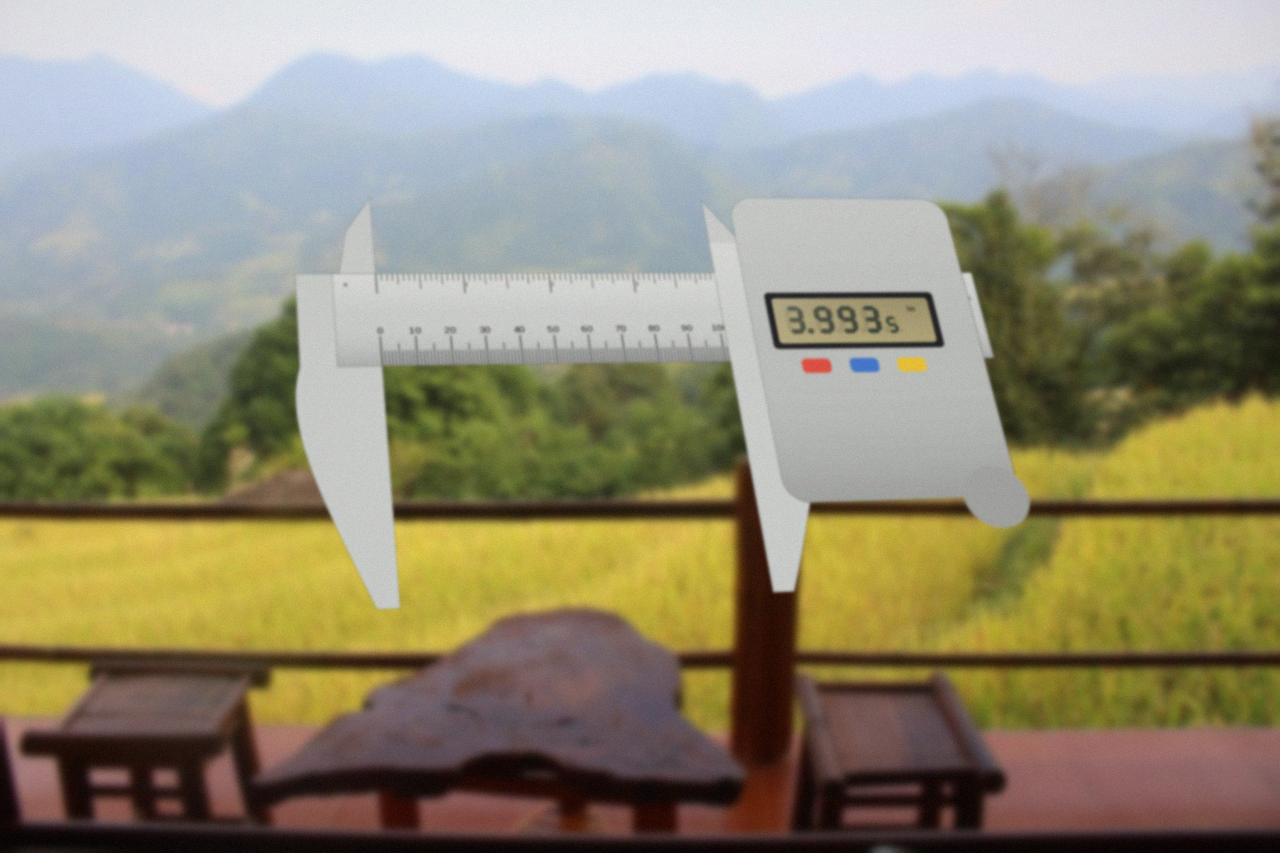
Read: 3.9935 in
